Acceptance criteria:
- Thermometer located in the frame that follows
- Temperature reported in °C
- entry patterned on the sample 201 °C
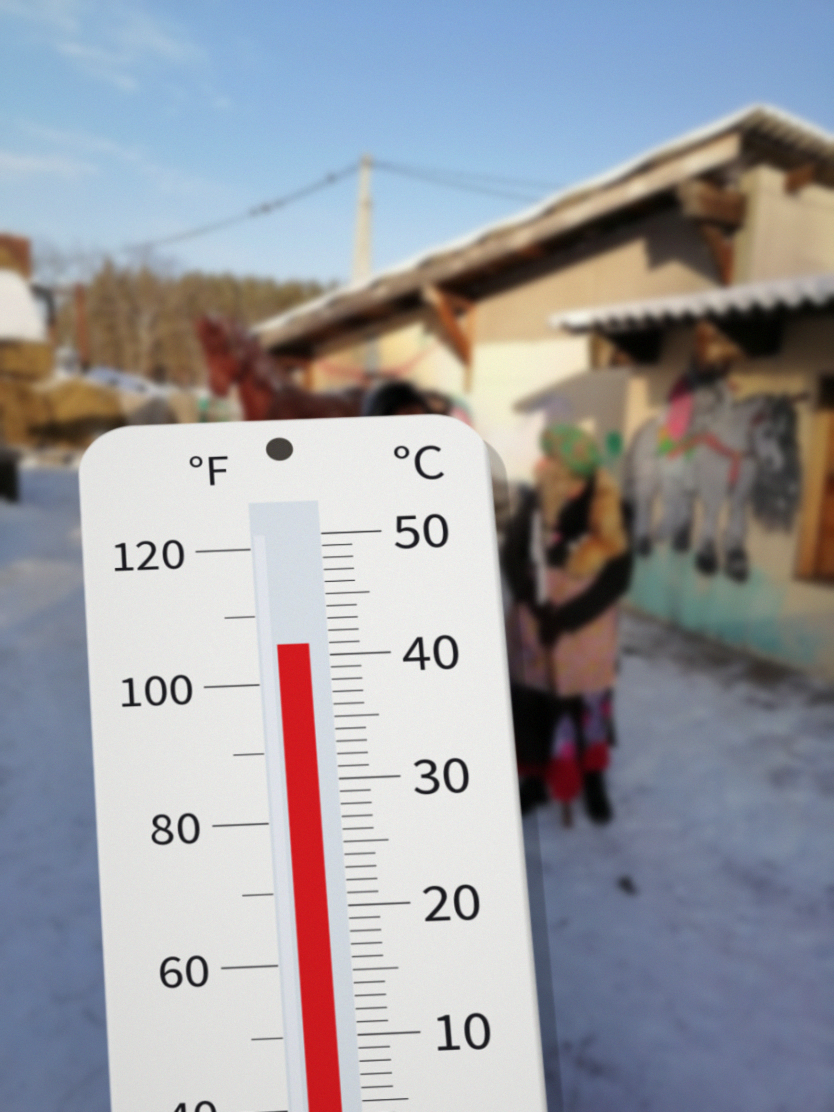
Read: 41 °C
